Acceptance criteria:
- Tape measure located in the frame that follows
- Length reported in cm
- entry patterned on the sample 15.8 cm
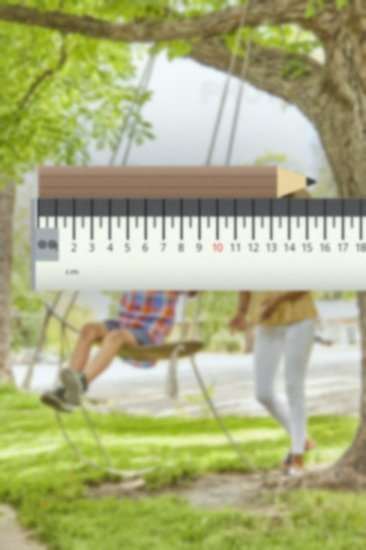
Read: 15.5 cm
